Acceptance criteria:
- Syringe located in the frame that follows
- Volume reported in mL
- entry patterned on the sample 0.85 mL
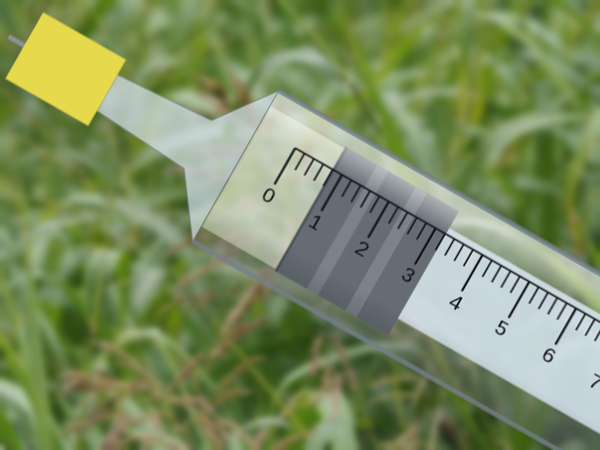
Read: 0.8 mL
